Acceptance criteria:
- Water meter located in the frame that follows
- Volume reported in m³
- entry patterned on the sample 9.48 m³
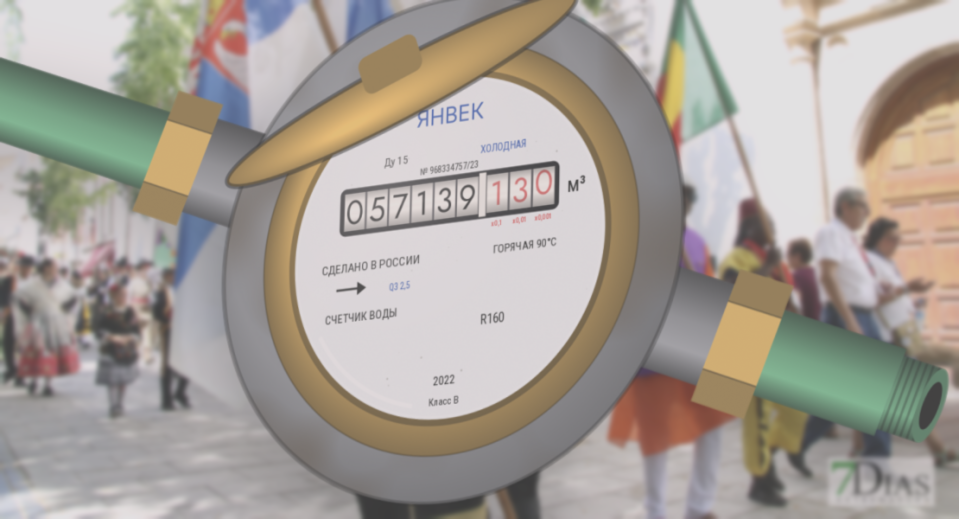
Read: 57139.130 m³
